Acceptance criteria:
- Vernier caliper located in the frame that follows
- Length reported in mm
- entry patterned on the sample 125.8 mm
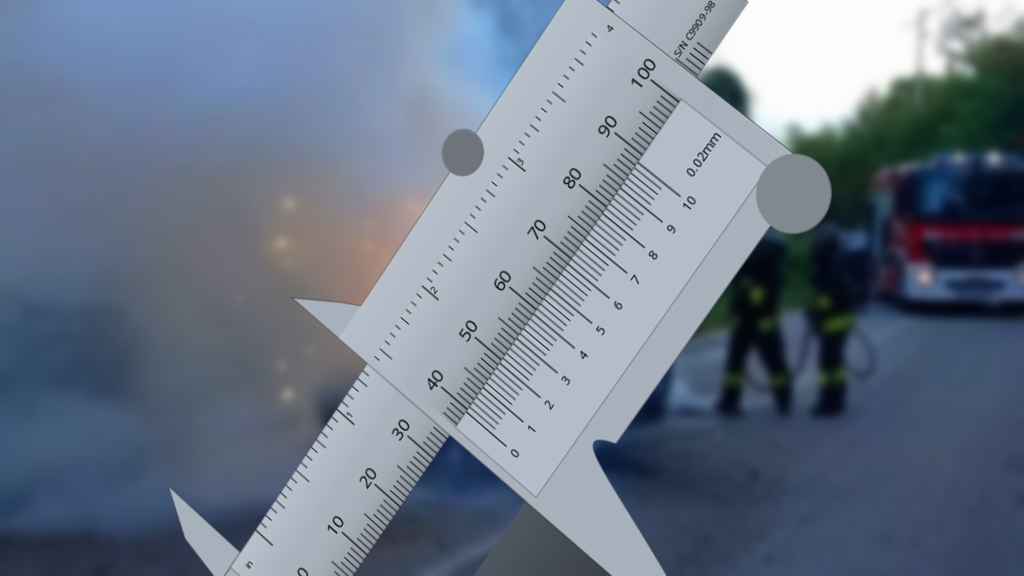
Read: 39.6 mm
